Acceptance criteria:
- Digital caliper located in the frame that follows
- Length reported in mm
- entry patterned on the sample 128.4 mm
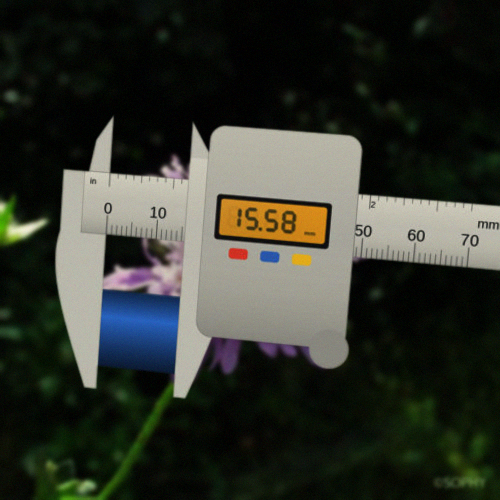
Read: 15.58 mm
